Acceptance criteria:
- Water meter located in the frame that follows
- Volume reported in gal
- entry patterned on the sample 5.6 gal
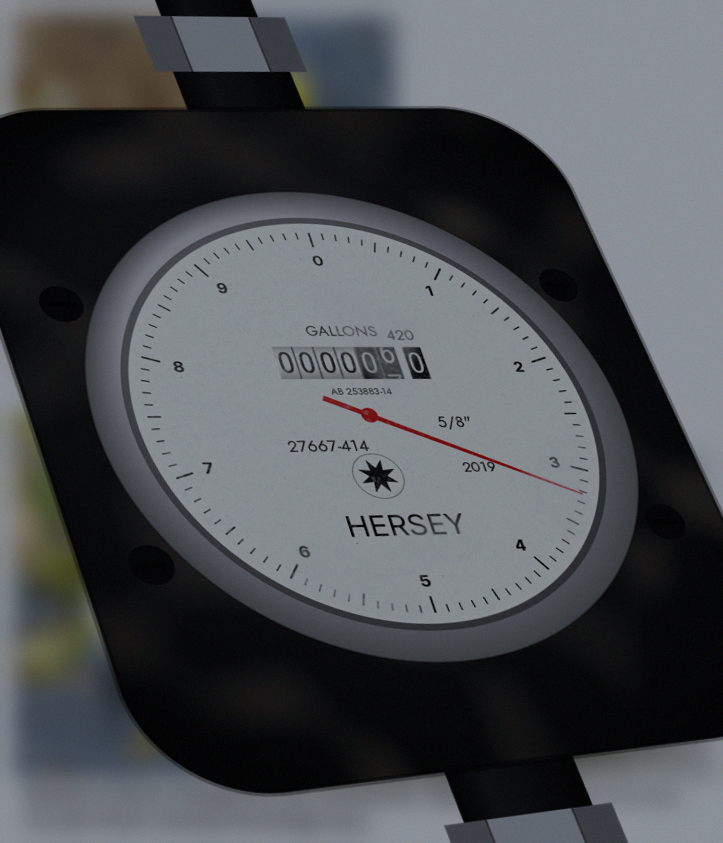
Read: 63.2 gal
